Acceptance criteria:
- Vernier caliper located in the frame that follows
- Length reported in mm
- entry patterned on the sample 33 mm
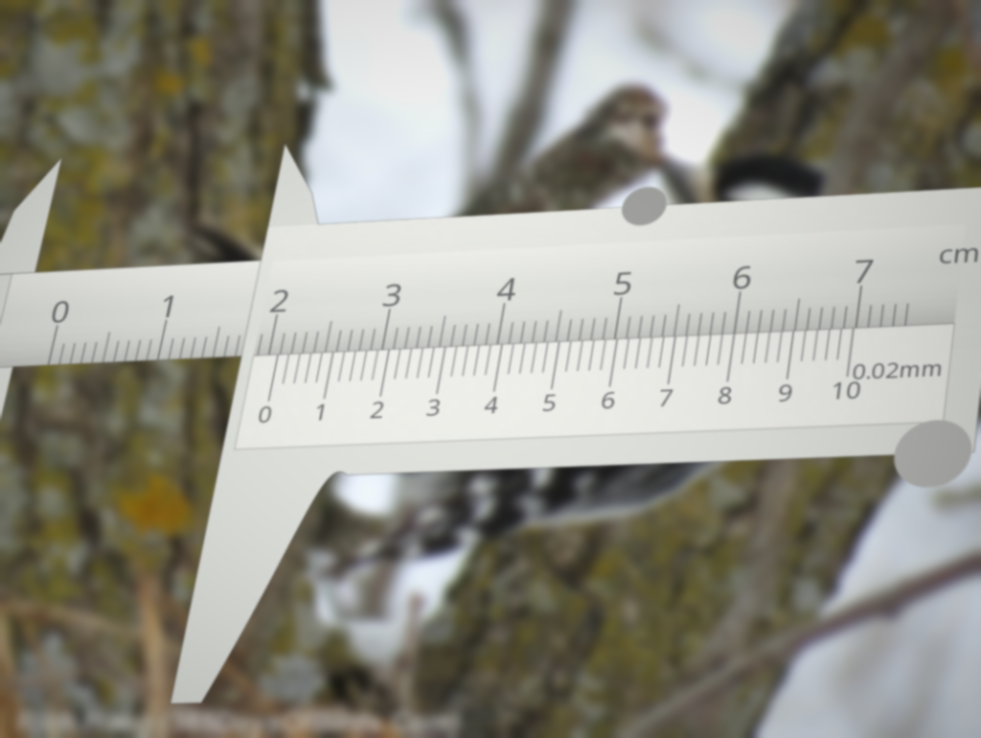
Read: 20.8 mm
